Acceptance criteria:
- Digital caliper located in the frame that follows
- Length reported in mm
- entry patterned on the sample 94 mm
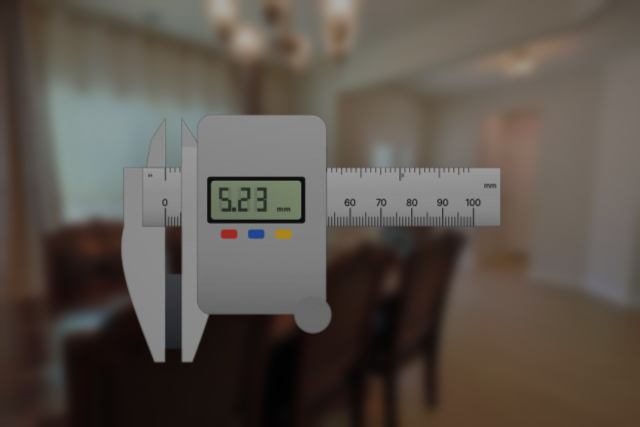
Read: 5.23 mm
